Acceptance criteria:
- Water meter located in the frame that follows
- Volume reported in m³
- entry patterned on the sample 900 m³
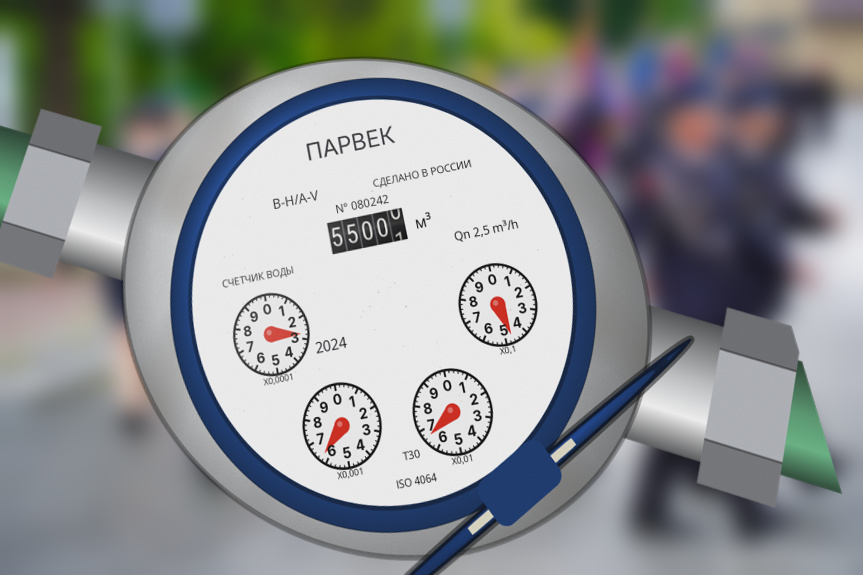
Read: 55000.4662 m³
